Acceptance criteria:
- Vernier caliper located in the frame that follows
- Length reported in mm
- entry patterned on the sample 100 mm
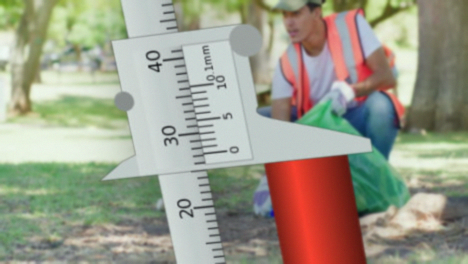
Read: 27.2 mm
